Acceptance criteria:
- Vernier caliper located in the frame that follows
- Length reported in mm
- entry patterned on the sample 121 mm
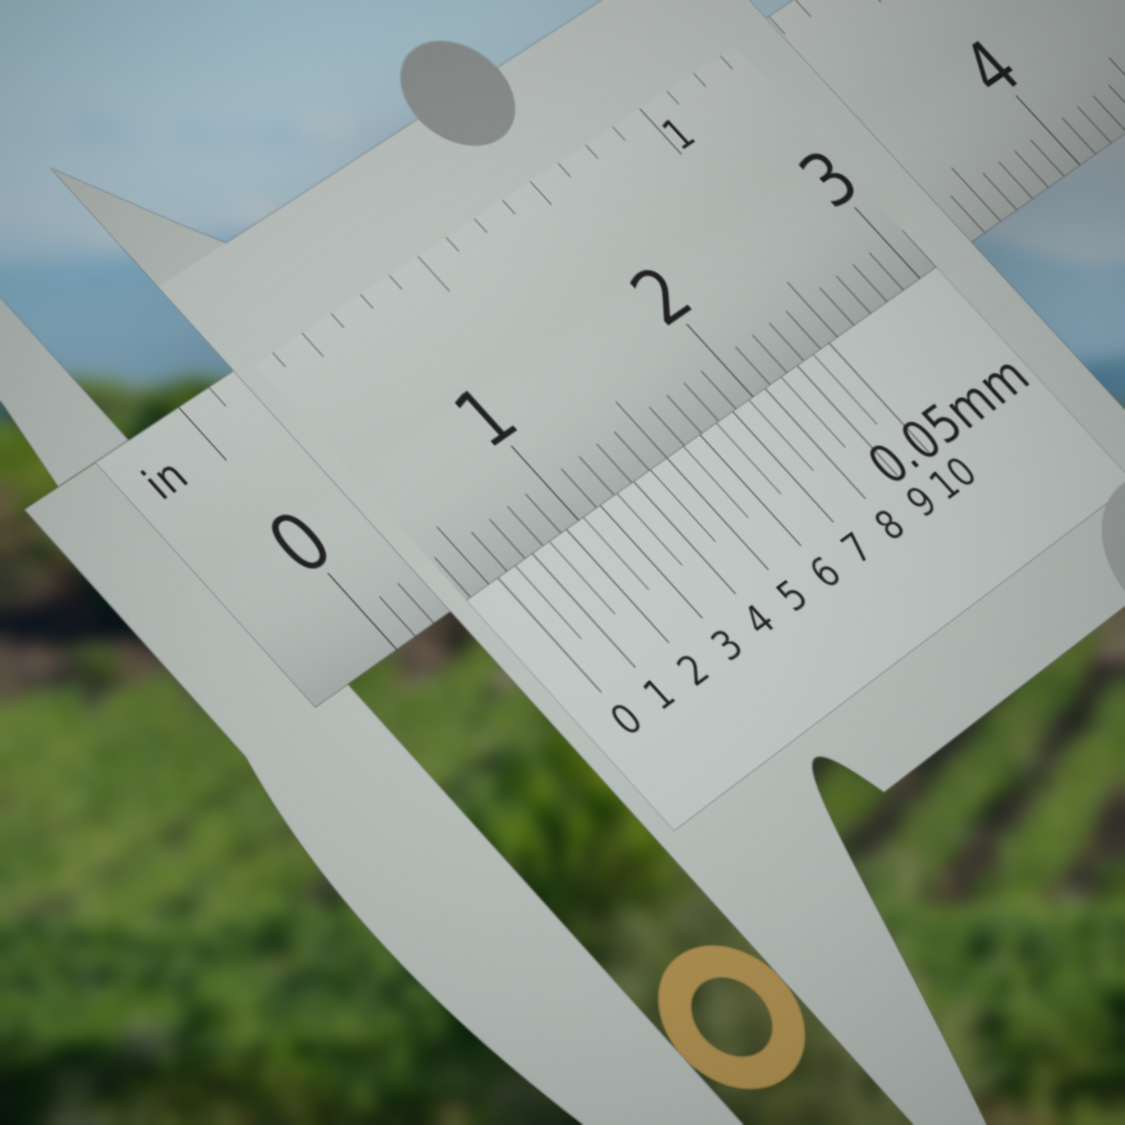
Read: 5.5 mm
